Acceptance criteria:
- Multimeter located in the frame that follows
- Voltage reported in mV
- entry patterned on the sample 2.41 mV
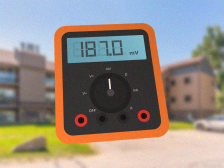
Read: 187.0 mV
